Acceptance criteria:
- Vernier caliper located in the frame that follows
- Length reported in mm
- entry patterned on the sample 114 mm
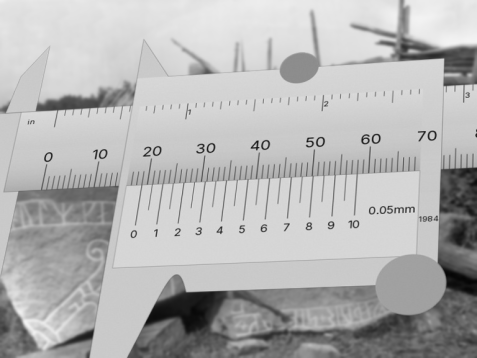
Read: 19.0 mm
